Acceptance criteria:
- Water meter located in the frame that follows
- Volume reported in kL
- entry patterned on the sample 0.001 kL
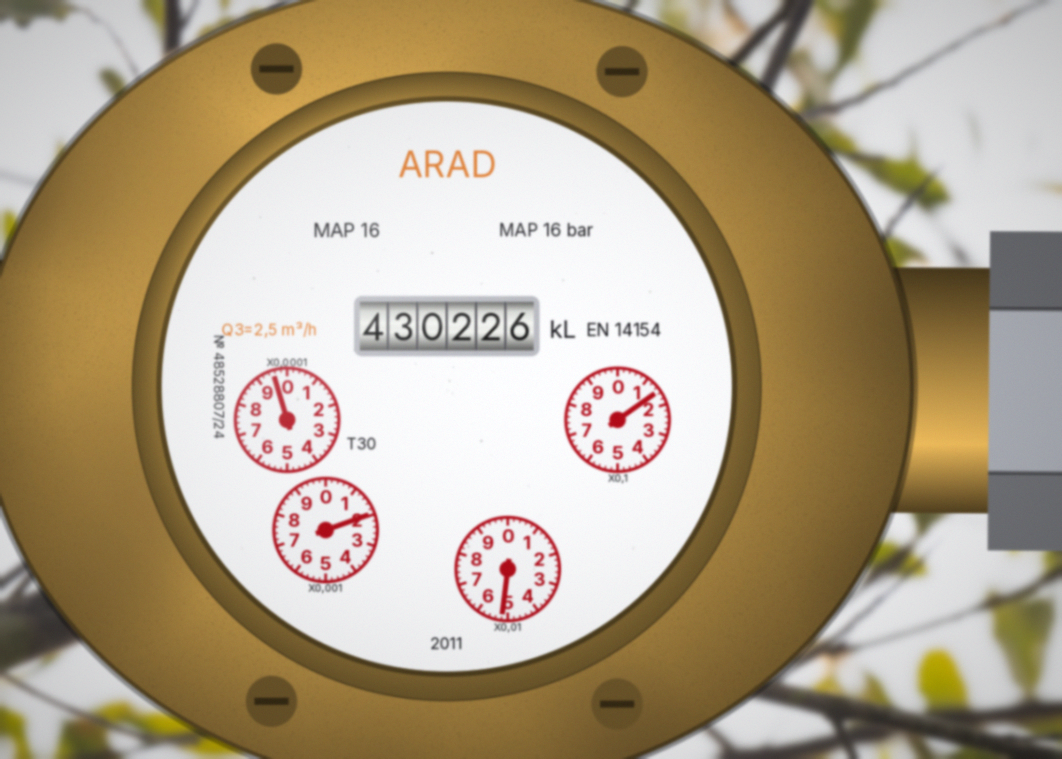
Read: 430226.1519 kL
